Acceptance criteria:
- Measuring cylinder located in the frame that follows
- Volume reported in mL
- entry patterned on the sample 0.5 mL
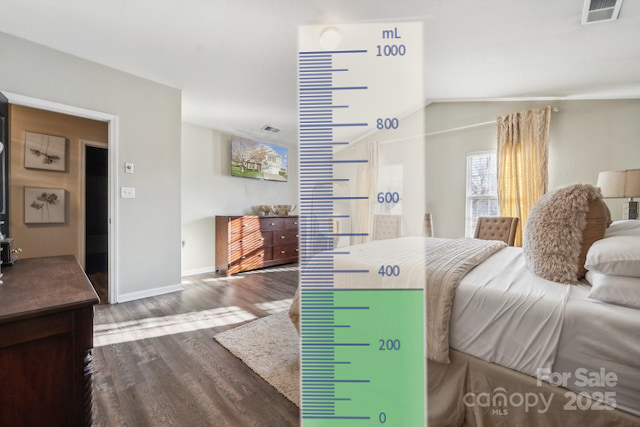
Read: 350 mL
